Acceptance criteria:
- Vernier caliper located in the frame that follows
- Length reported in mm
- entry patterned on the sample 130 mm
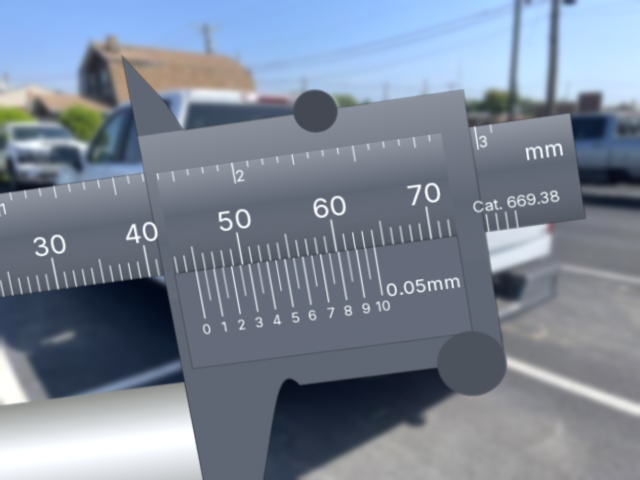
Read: 45.0 mm
